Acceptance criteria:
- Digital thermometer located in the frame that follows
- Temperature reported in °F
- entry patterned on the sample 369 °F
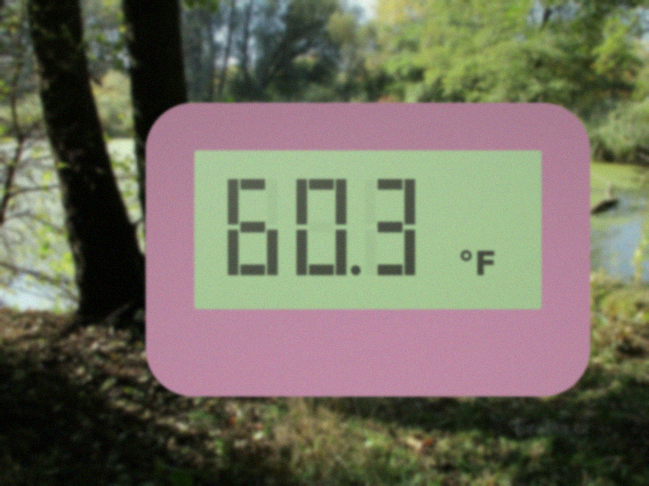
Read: 60.3 °F
